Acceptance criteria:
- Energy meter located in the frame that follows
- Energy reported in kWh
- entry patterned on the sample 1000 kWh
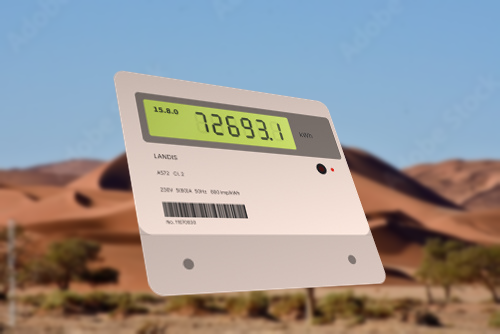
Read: 72693.1 kWh
